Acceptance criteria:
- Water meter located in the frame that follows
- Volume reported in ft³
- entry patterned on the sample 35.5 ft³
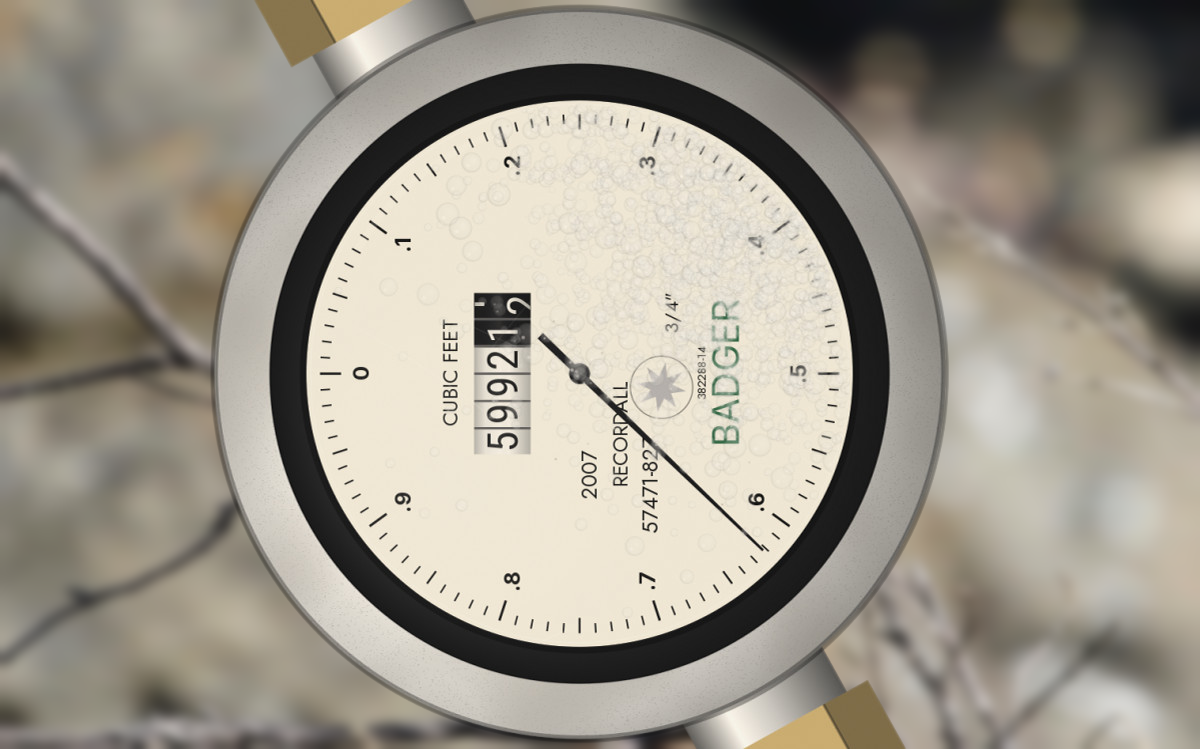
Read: 599211.62 ft³
